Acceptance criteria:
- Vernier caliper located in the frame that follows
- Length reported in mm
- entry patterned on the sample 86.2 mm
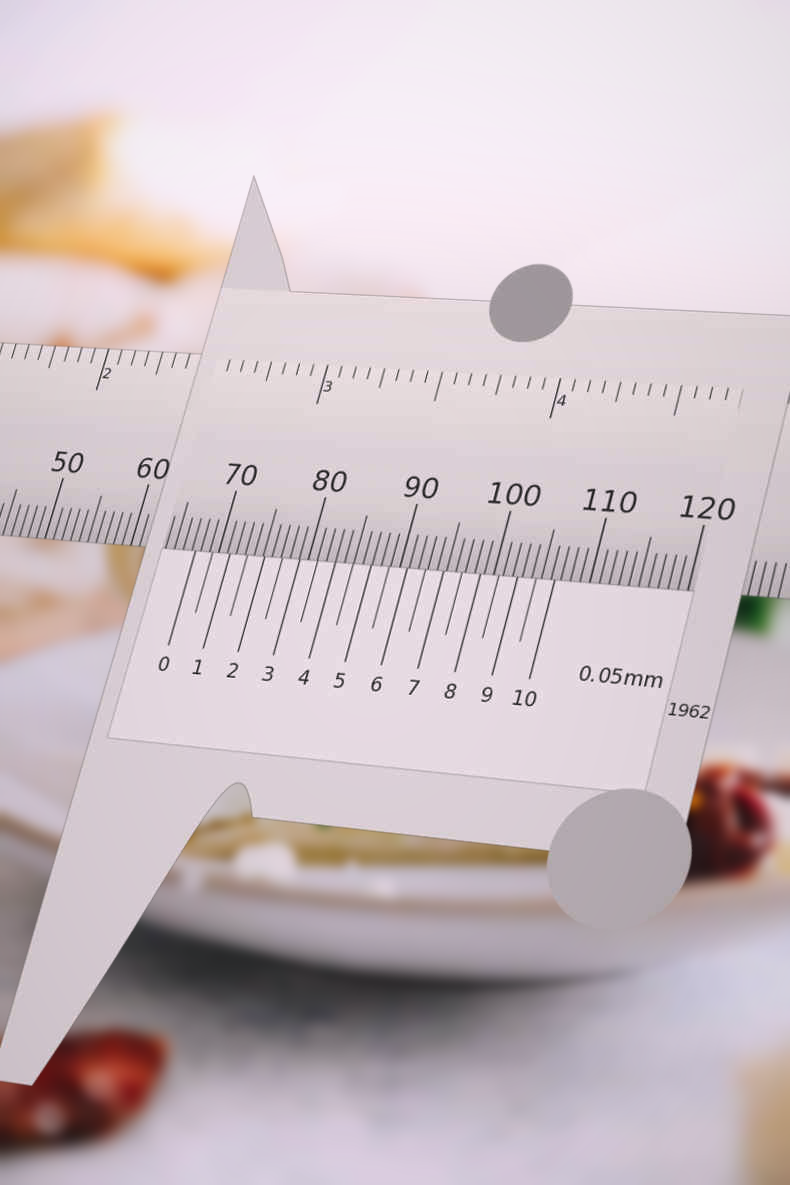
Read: 67.4 mm
